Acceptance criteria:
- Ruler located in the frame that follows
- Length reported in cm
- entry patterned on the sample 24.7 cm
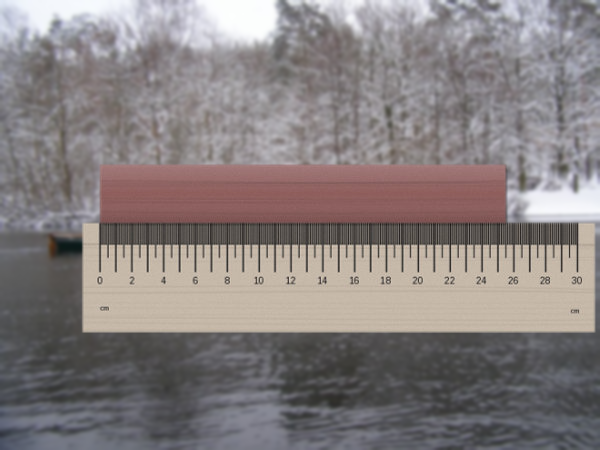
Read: 25.5 cm
